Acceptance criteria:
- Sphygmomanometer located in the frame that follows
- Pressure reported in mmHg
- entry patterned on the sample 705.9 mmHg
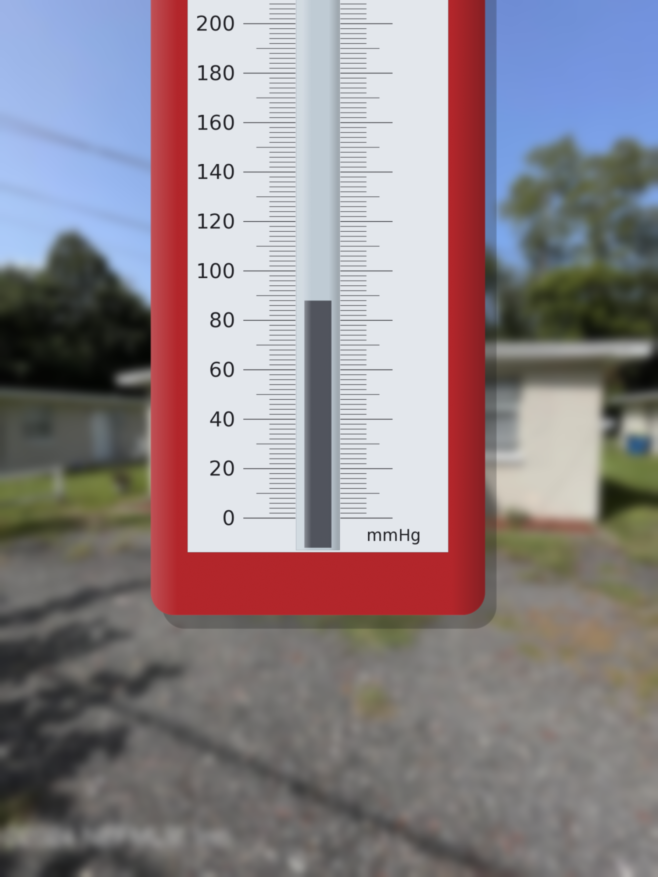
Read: 88 mmHg
